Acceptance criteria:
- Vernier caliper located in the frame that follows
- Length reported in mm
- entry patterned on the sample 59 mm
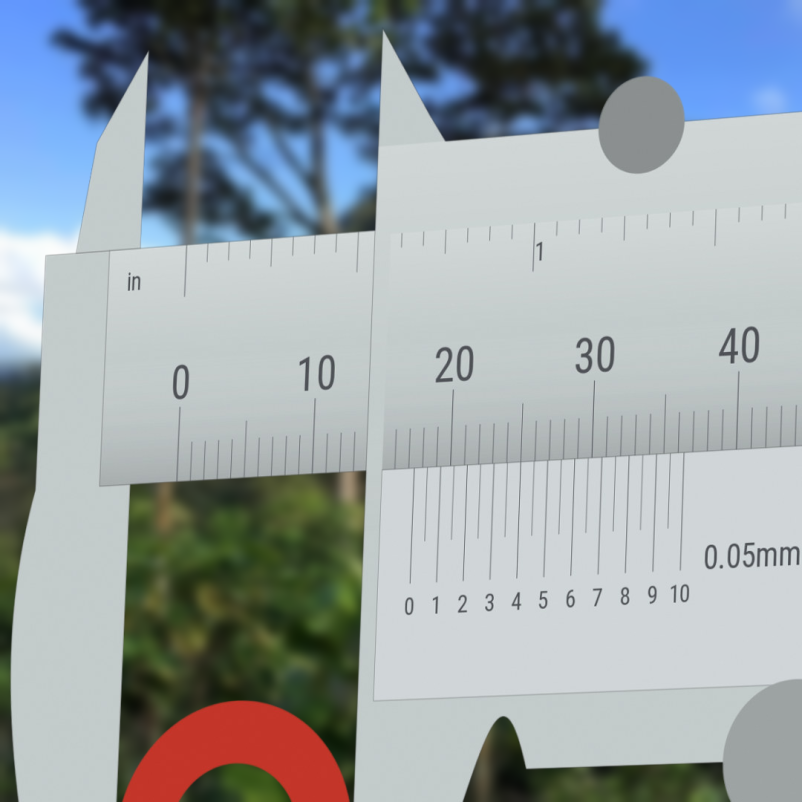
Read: 17.4 mm
